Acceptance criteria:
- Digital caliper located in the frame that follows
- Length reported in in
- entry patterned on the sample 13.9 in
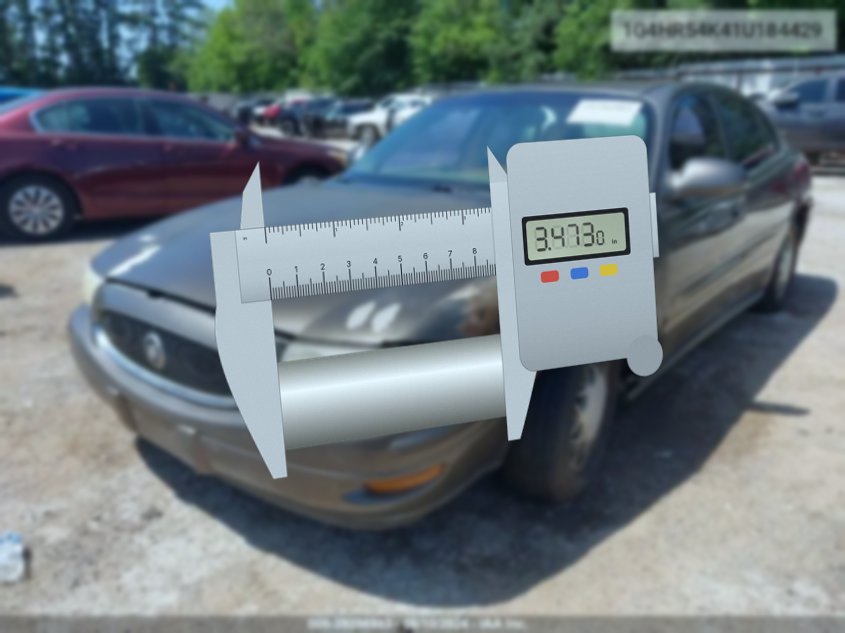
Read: 3.4730 in
